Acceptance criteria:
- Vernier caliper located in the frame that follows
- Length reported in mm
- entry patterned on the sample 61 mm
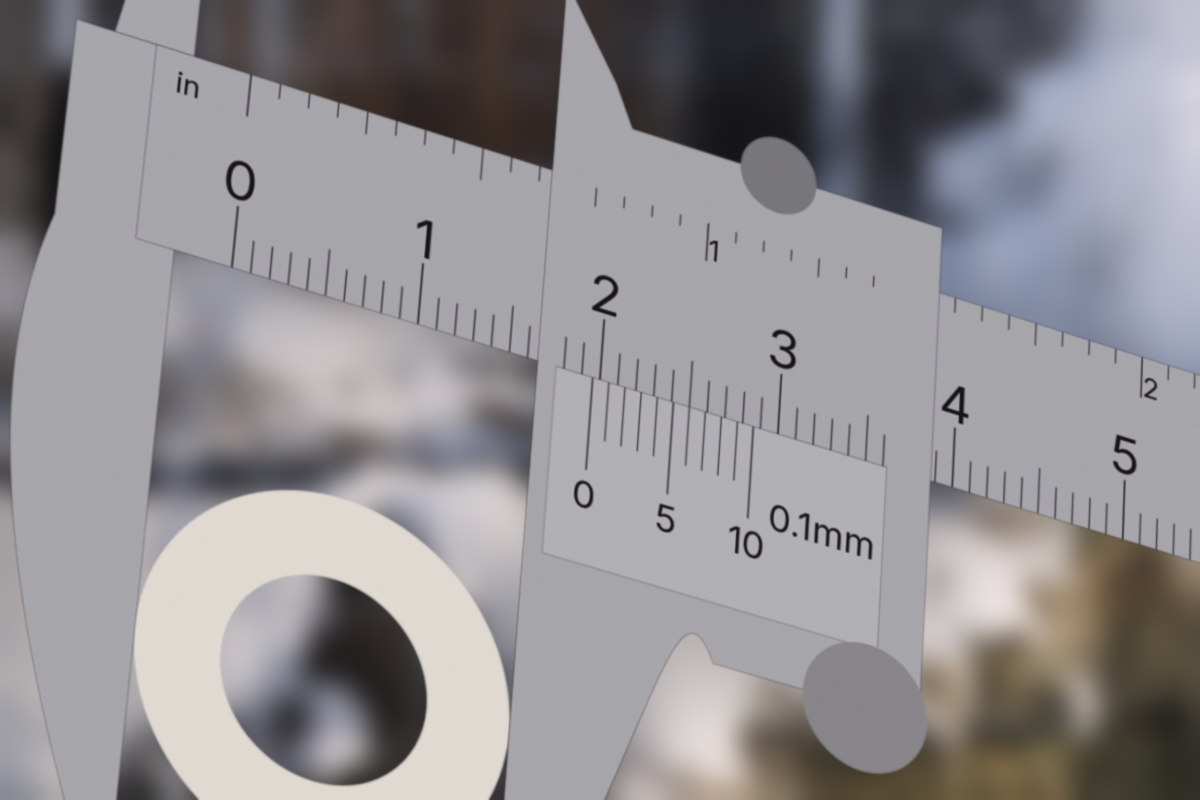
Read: 19.6 mm
